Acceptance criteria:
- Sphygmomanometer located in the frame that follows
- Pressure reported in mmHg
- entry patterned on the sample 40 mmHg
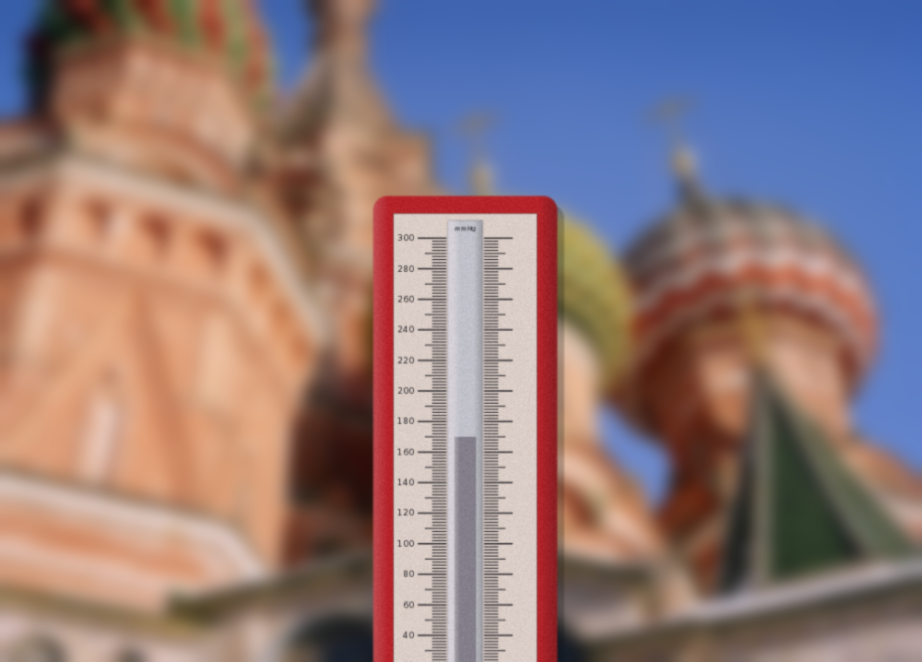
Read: 170 mmHg
